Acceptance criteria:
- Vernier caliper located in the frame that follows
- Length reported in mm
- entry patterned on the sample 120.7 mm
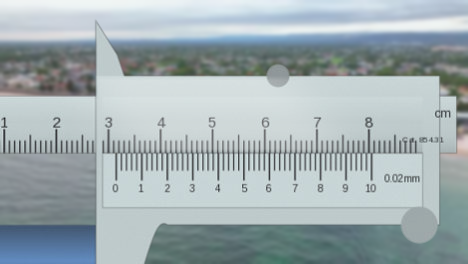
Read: 31.5 mm
